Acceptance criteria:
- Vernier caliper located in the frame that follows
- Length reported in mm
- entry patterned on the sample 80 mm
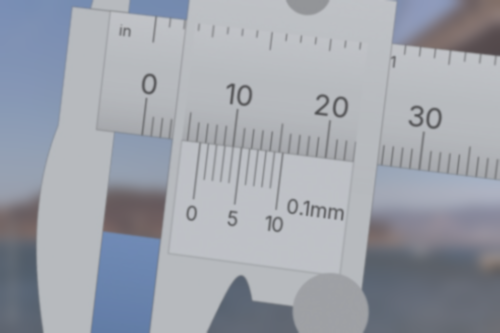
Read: 6.4 mm
